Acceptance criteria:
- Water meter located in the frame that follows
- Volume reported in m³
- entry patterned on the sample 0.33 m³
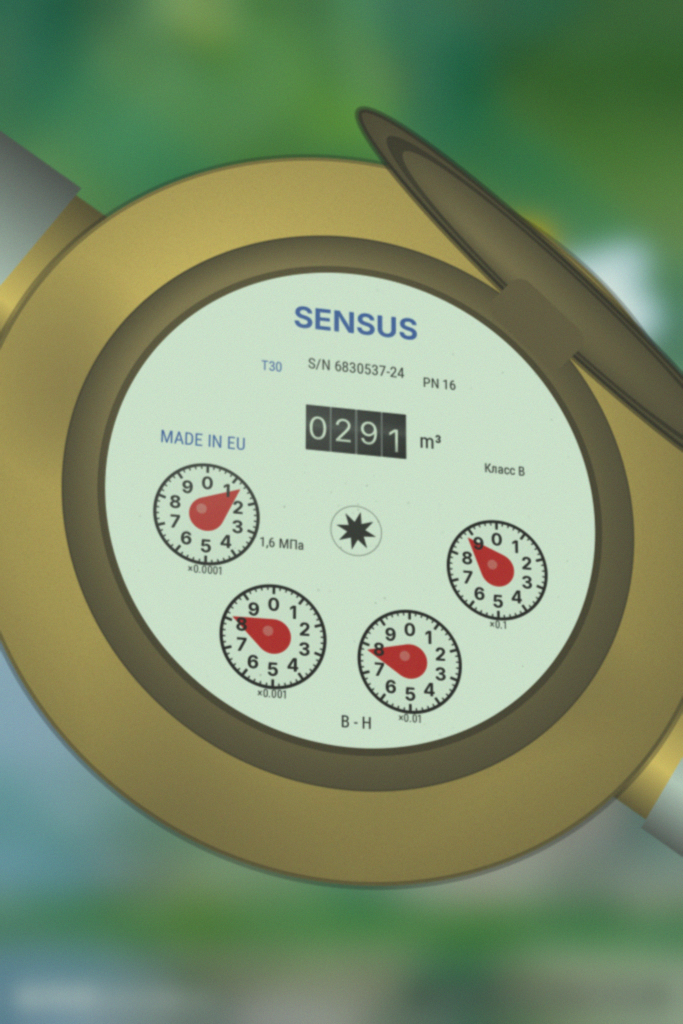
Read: 290.8781 m³
